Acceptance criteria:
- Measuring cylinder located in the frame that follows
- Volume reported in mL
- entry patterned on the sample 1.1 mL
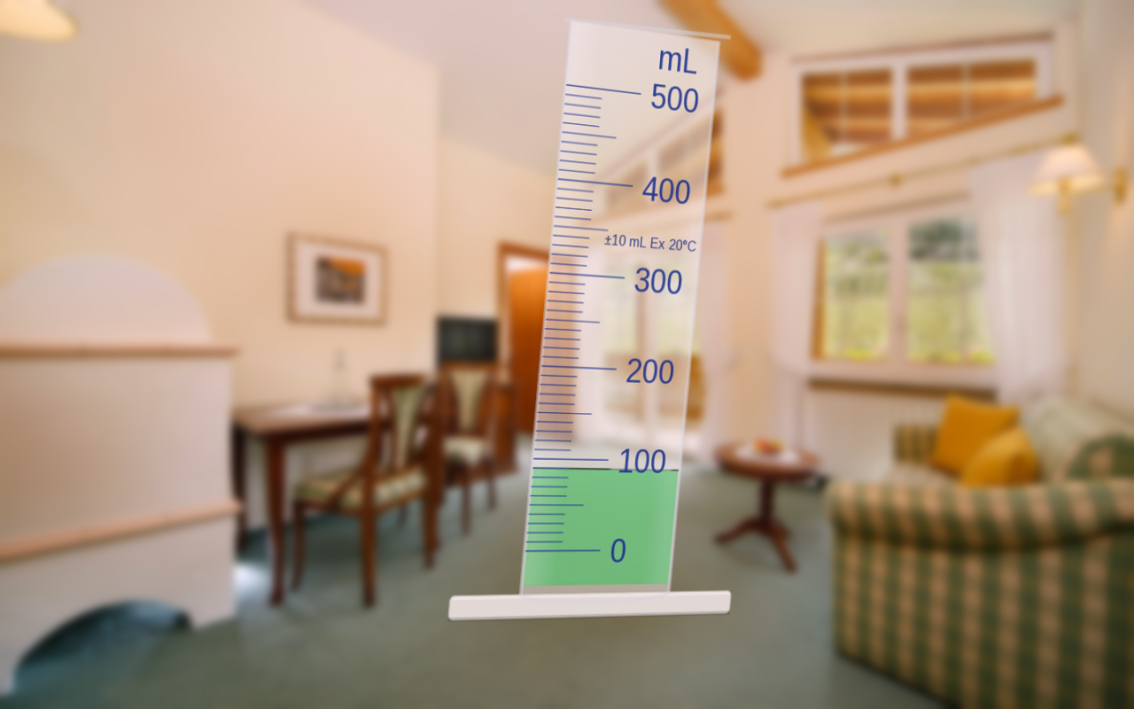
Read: 90 mL
